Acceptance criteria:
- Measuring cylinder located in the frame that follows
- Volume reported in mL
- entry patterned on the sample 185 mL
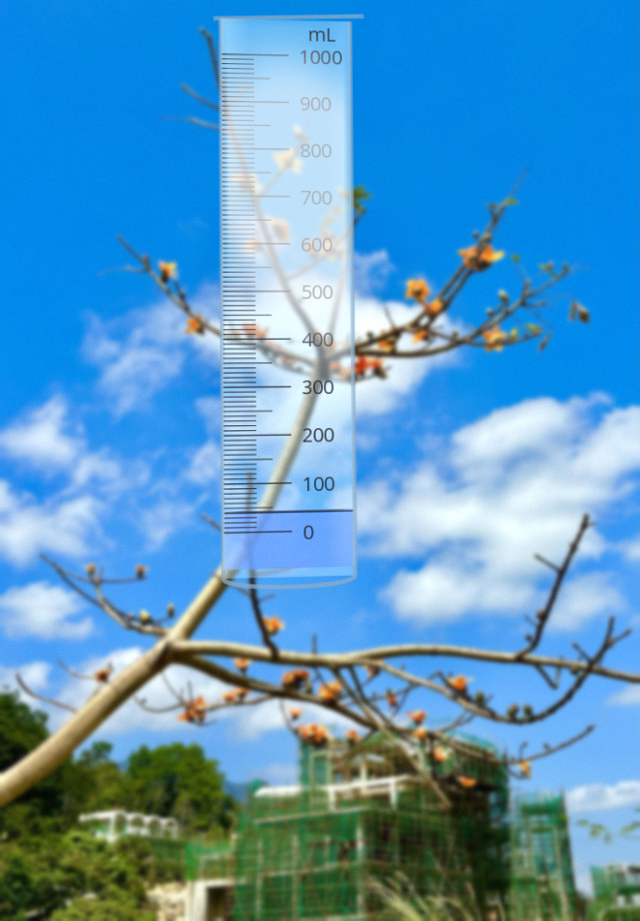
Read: 40 mL
